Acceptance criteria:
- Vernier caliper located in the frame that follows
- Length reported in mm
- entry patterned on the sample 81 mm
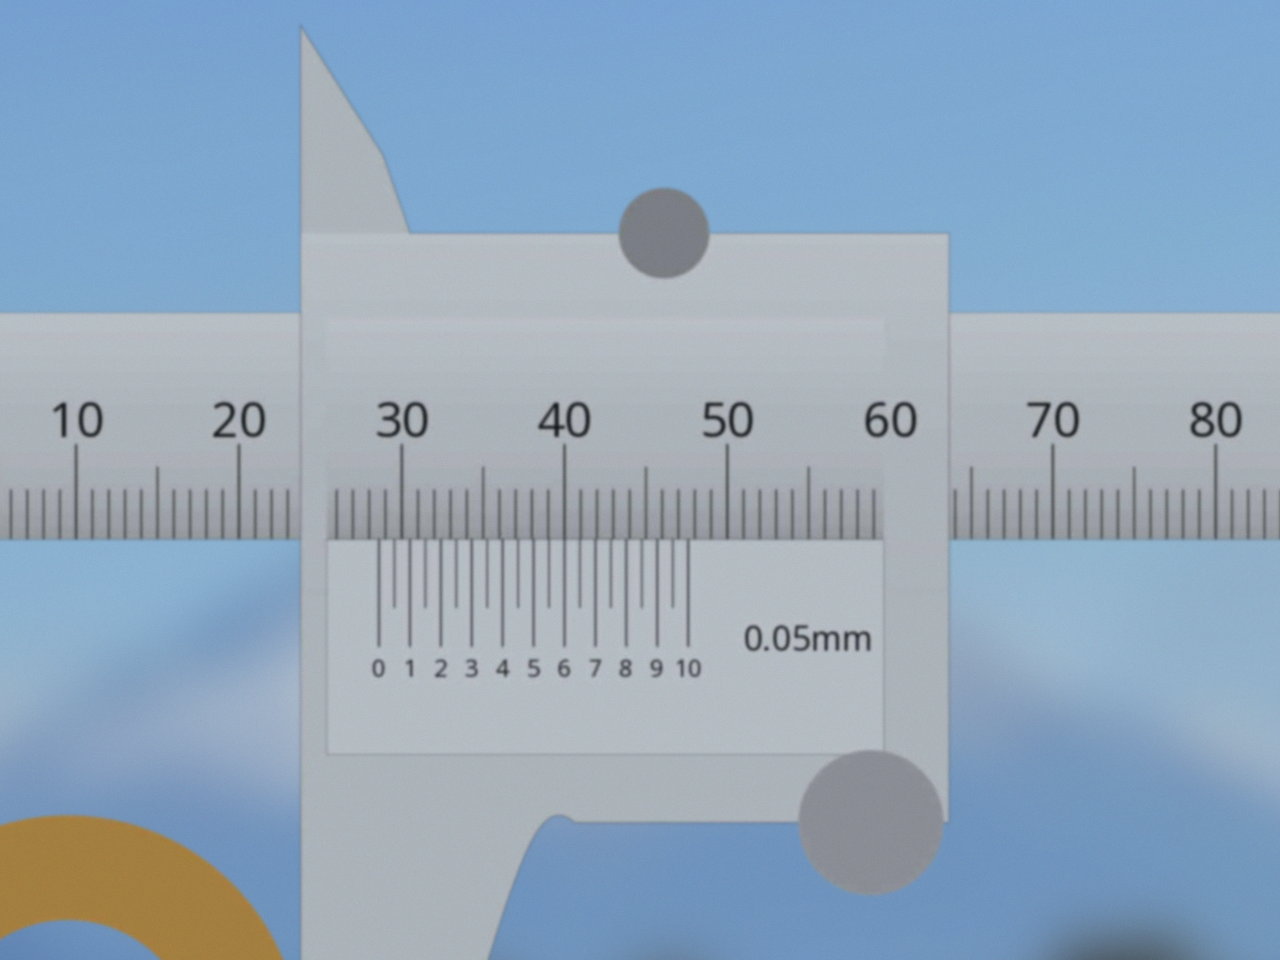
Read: 28.6 mm
